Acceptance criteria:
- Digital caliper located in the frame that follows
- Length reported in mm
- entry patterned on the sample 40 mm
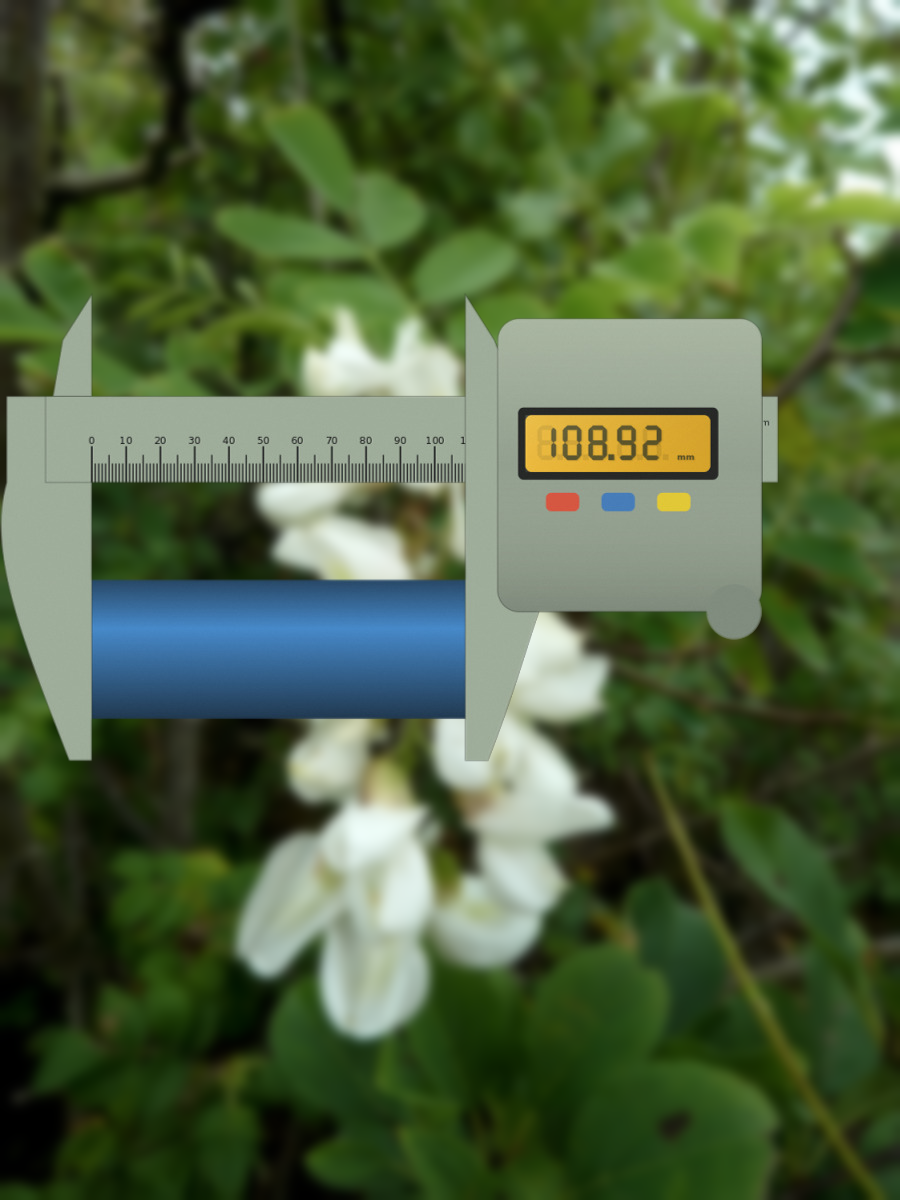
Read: 108.92 mm
